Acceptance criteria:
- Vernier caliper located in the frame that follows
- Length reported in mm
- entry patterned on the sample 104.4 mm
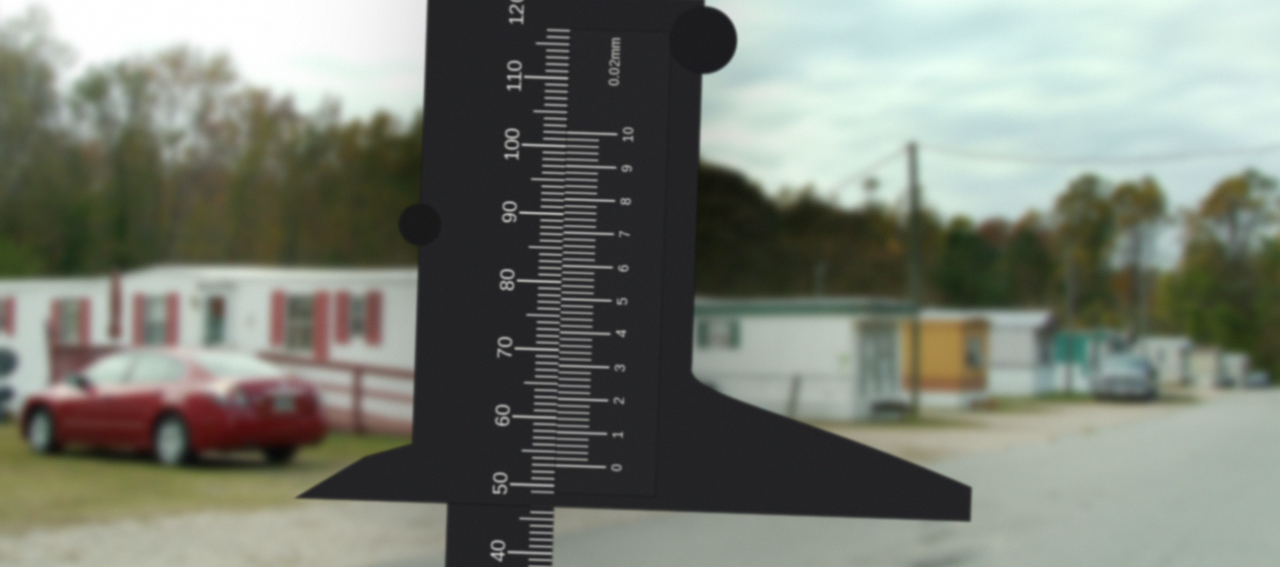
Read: 53.0 mm
